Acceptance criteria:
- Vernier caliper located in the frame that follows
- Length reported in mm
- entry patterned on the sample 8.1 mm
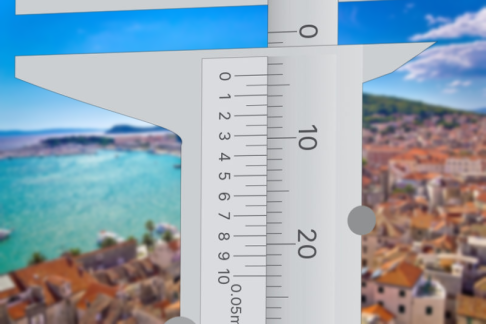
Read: 4.0 mm
